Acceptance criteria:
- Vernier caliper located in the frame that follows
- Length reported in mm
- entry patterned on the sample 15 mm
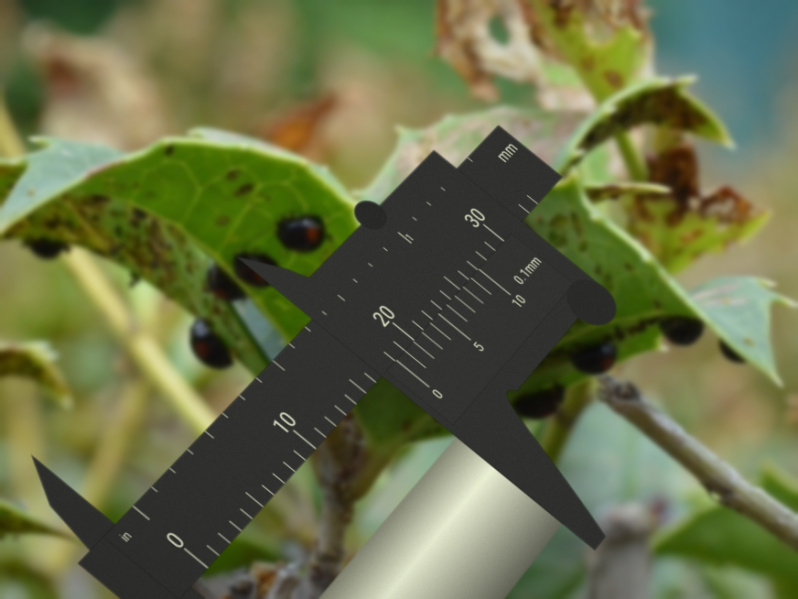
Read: 18.1 mm
